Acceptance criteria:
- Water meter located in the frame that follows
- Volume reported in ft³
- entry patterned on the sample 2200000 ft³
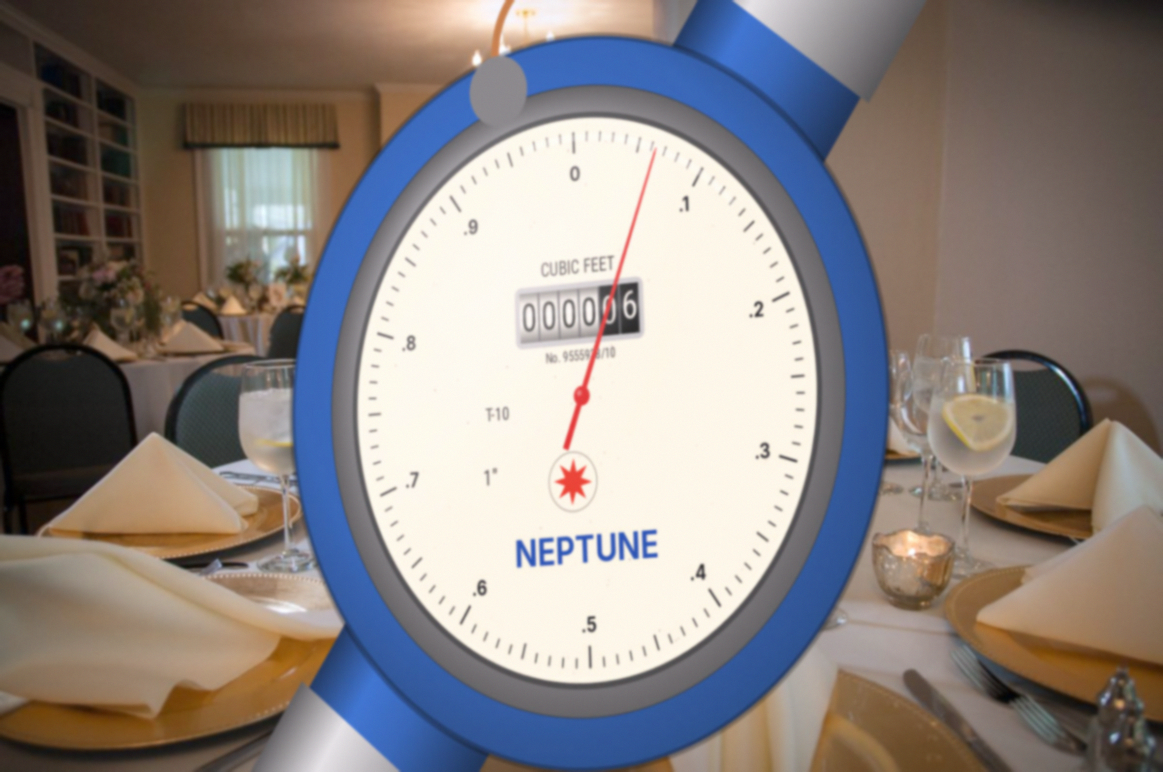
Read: 6.06 ft³
